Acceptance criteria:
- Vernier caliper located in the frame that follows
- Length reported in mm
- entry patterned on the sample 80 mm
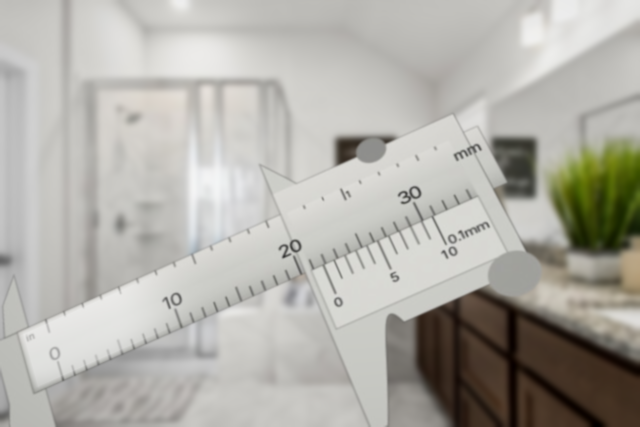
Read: 21.8 mm
